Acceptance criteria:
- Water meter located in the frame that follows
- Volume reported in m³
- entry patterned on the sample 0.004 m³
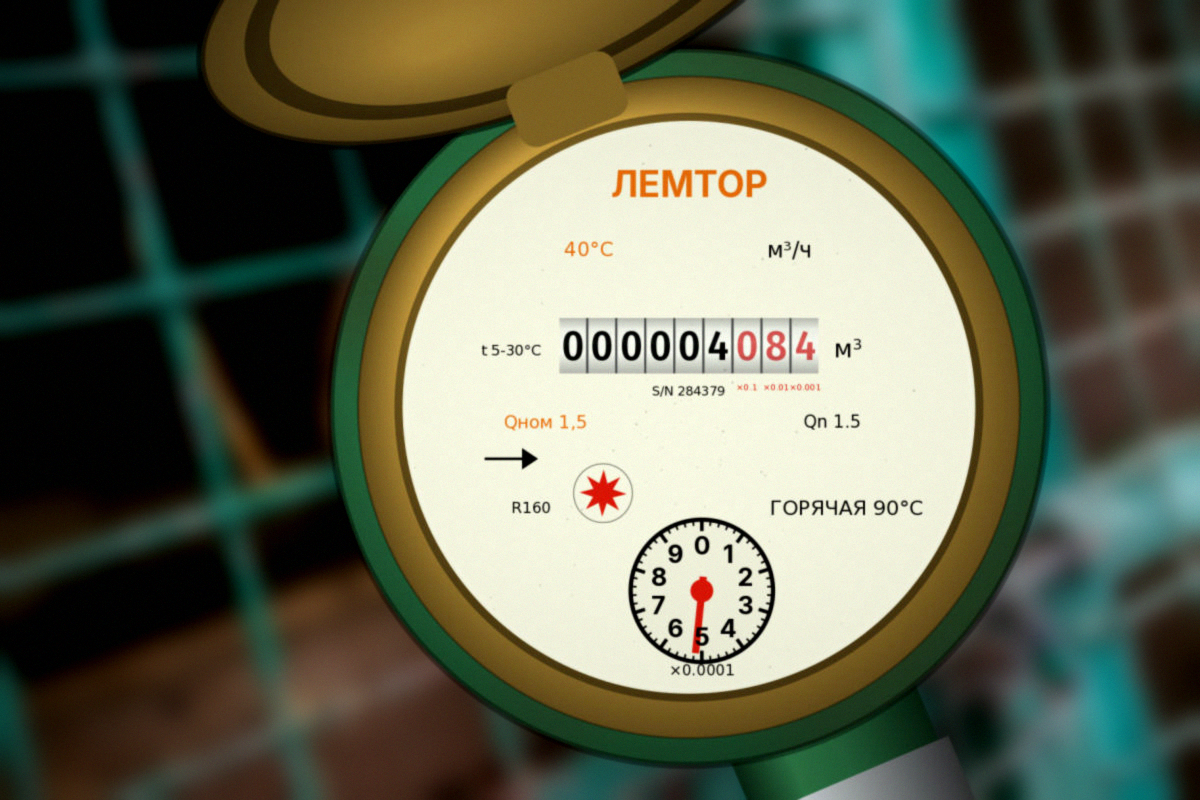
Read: 4.0845 m³
